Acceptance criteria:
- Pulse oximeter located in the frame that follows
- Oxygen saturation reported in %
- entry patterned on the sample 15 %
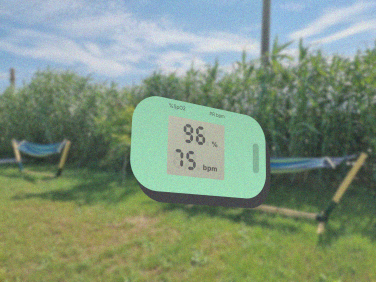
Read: 96 %
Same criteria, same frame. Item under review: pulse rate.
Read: 75 bpm
